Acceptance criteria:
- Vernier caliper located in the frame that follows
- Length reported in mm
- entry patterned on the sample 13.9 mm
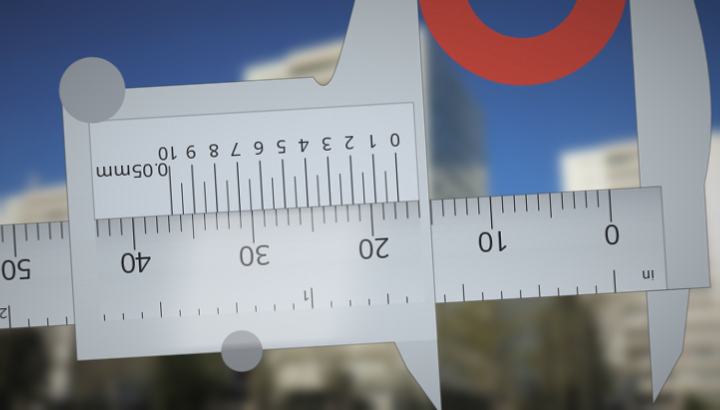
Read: 17.7 mm
